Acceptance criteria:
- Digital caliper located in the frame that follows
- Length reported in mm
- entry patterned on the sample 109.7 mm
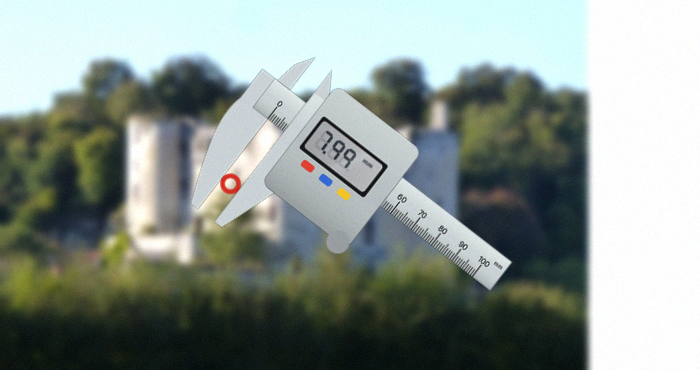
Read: 7.99 mm
